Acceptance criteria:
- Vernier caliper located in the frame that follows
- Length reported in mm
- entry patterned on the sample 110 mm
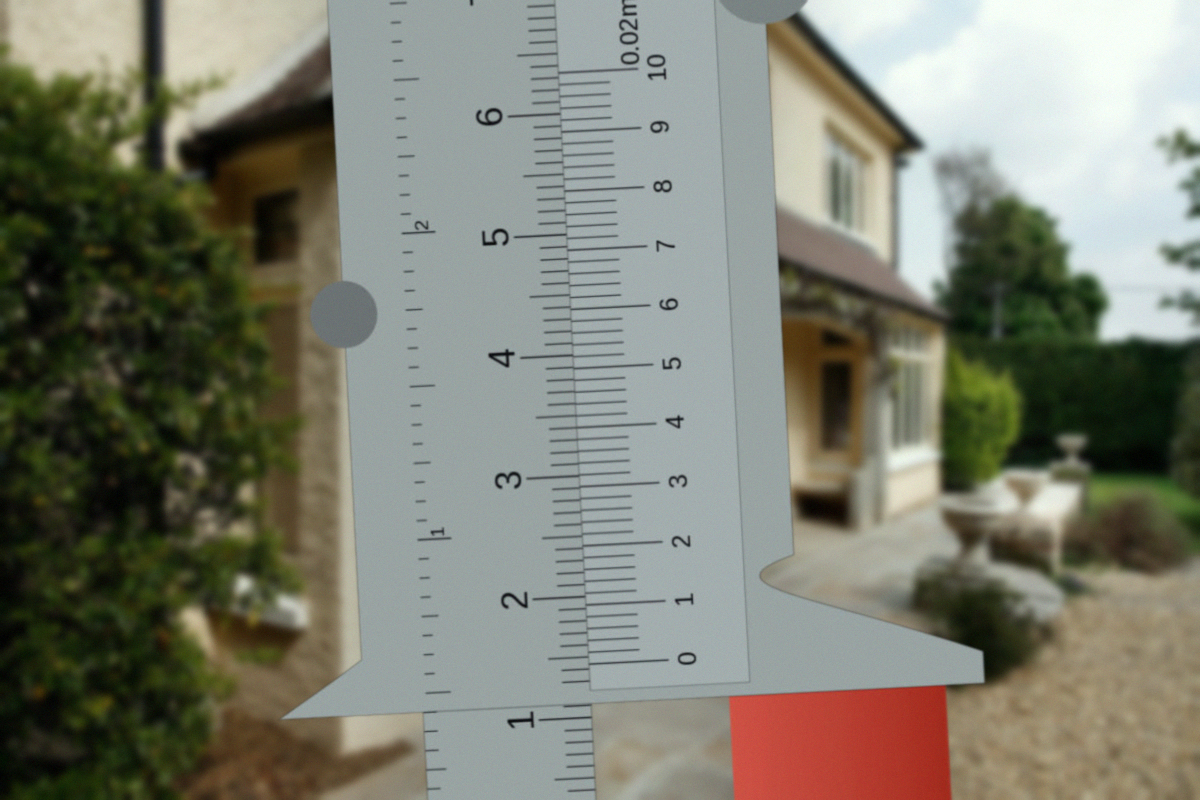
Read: 14.4 mm
